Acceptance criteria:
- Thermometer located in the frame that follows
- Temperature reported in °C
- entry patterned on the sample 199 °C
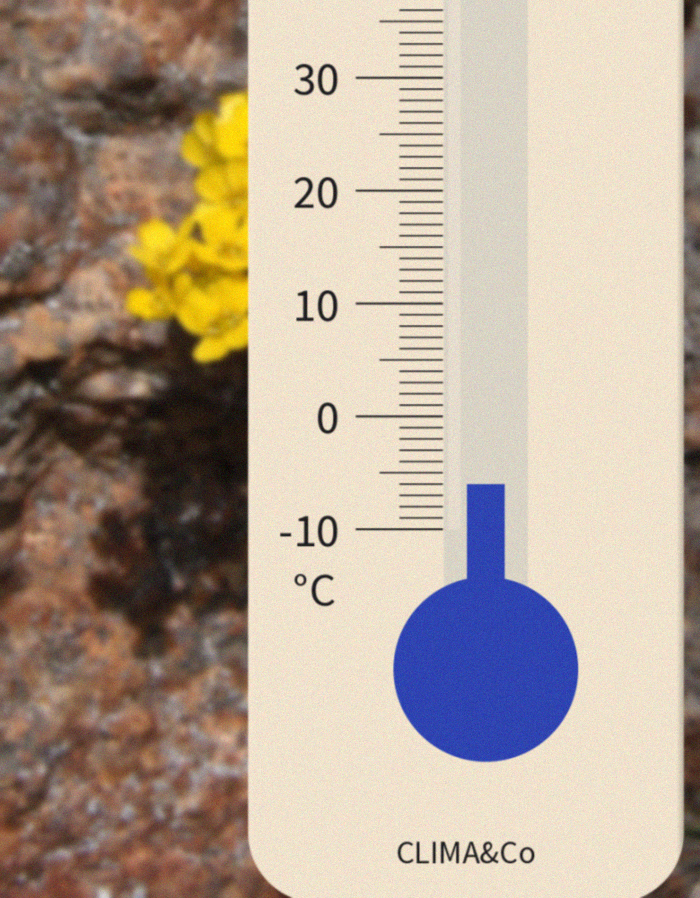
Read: -6 °C
